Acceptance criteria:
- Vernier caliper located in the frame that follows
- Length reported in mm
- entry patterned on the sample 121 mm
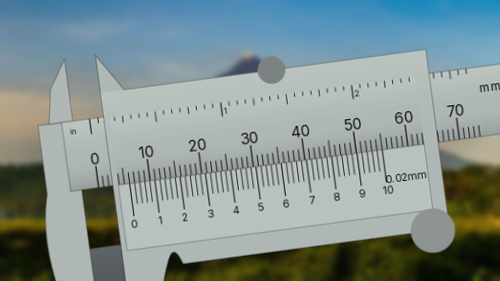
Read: 6.0 mm
